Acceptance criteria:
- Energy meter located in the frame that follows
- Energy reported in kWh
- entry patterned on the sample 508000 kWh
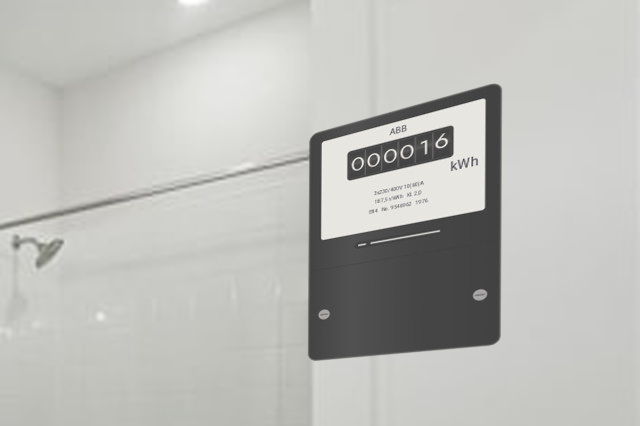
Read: 16 kWh
